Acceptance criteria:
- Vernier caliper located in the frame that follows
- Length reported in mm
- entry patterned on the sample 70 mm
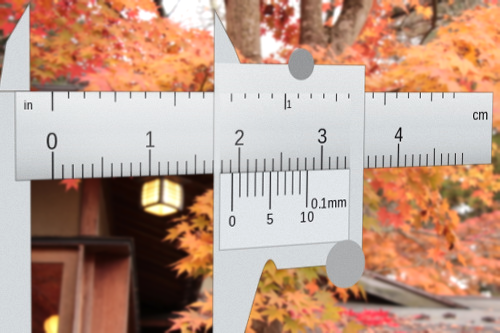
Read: 19.2 mm
